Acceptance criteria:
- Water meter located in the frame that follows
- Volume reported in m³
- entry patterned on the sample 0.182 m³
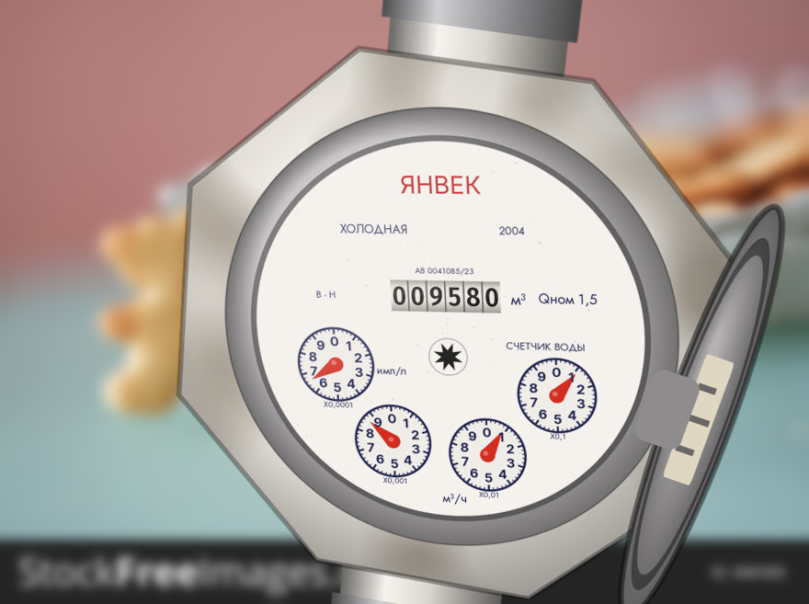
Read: 9580.1086 m³
